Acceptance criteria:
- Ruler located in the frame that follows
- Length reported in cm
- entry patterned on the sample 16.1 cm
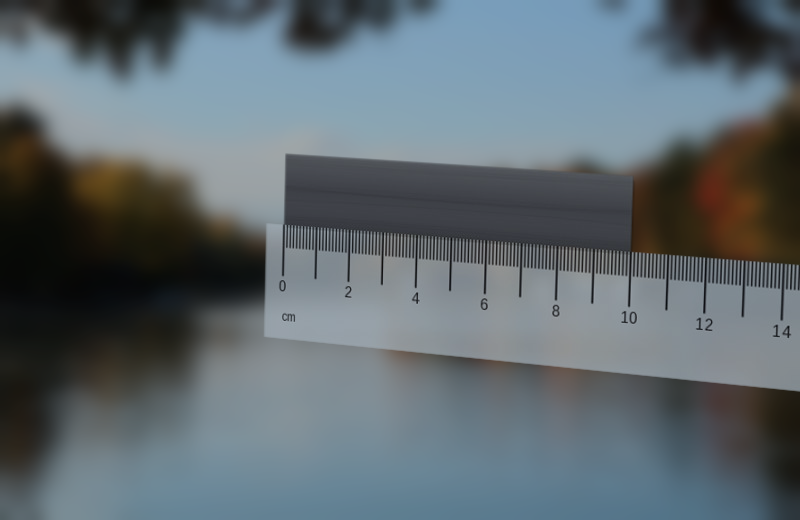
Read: 10 cm
